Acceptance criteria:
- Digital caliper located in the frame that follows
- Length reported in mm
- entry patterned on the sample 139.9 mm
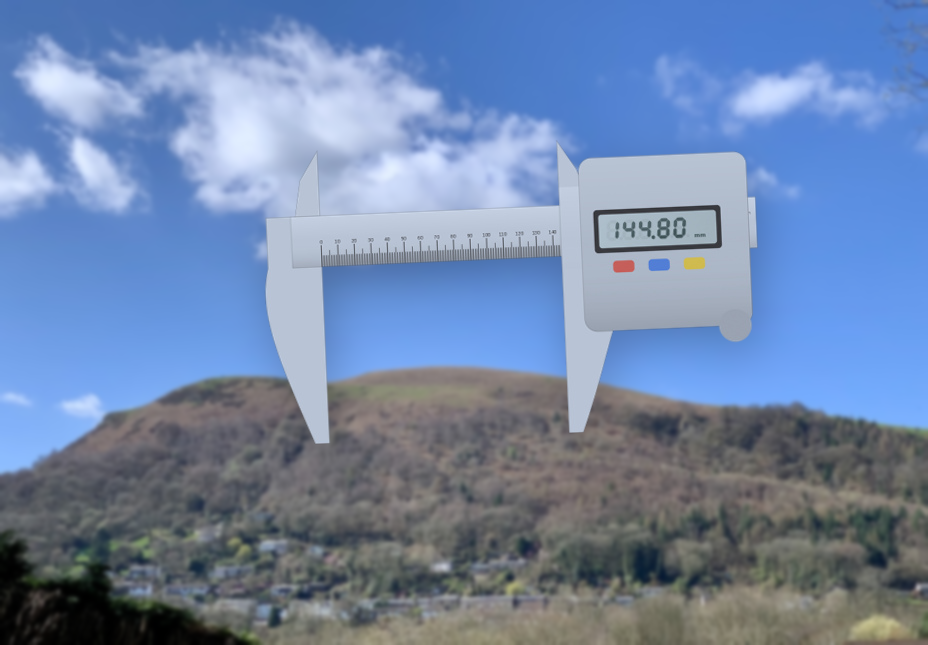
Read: 144.80 mm
